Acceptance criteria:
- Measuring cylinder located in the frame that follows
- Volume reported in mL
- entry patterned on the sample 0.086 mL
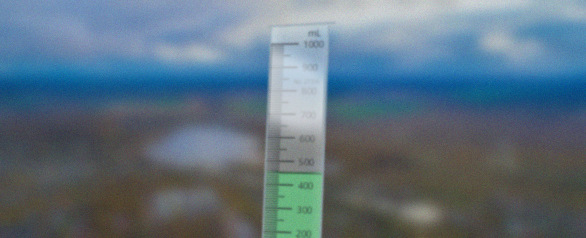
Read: 450 mL
